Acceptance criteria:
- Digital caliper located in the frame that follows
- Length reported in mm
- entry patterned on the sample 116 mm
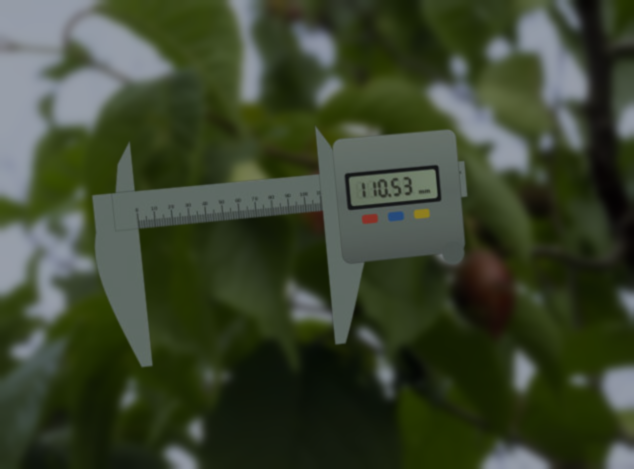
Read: 110.53 mm
